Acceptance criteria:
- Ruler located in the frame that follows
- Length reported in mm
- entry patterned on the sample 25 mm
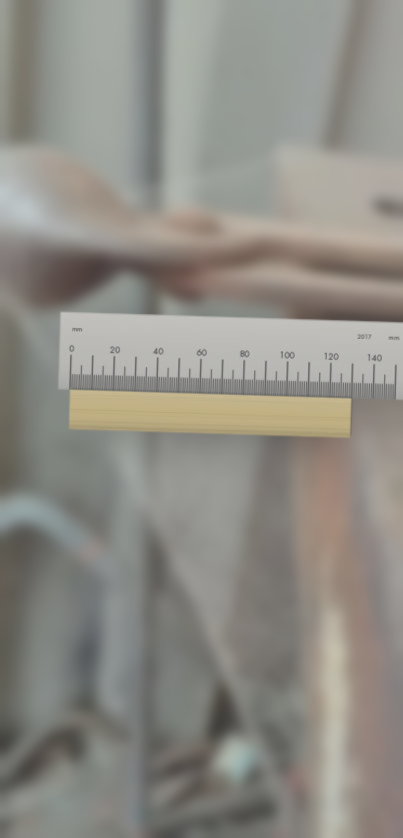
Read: 130 mm
